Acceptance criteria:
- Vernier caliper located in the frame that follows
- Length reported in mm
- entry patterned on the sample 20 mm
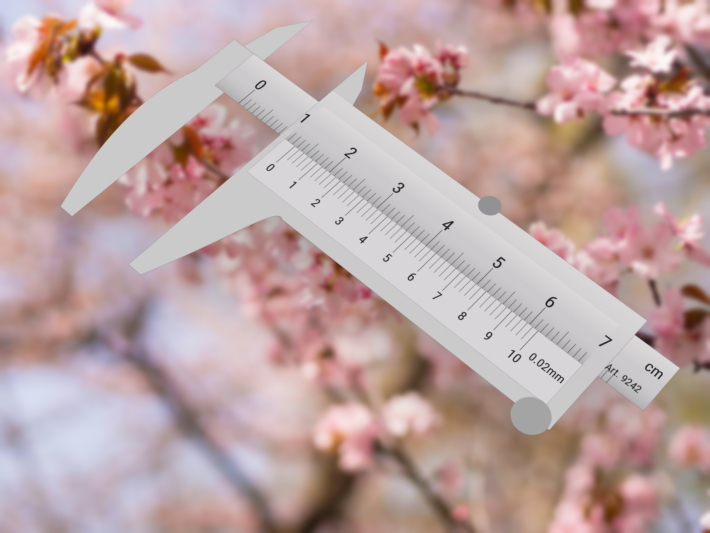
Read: 12.6 mm
